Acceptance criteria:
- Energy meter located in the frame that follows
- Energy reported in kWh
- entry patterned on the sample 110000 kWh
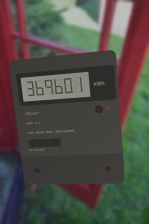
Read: 369601 kWh
